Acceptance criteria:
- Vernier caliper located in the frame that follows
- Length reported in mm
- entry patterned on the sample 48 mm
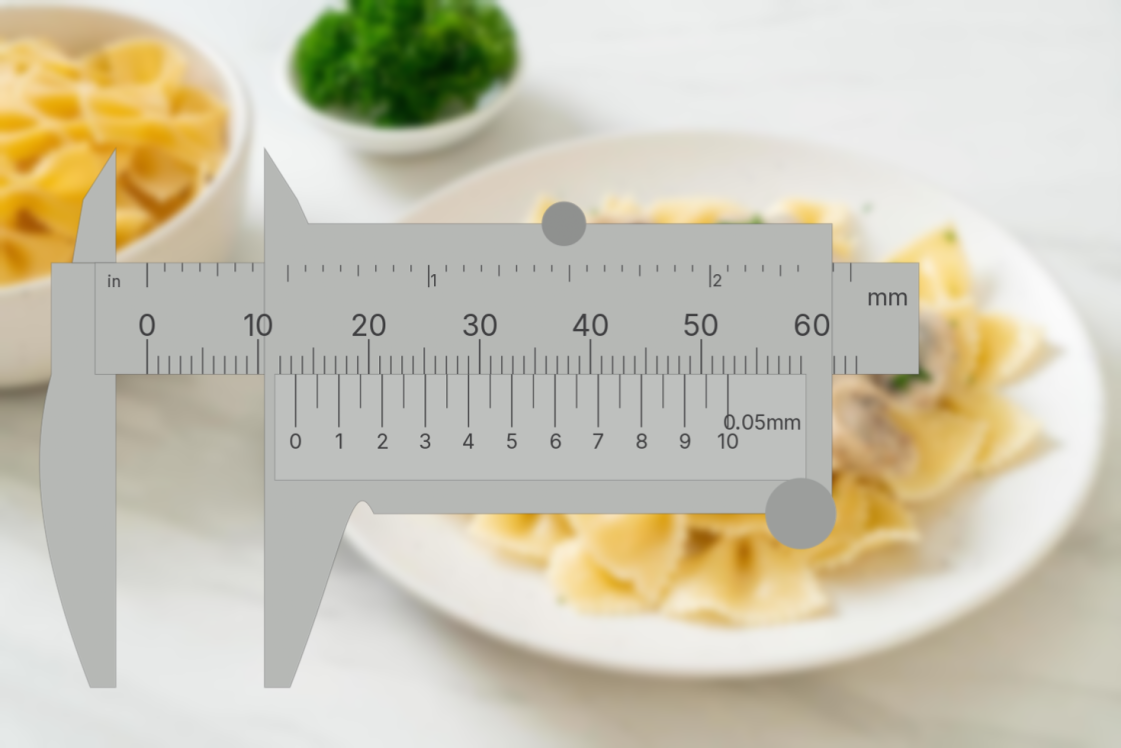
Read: 13.4 mm
